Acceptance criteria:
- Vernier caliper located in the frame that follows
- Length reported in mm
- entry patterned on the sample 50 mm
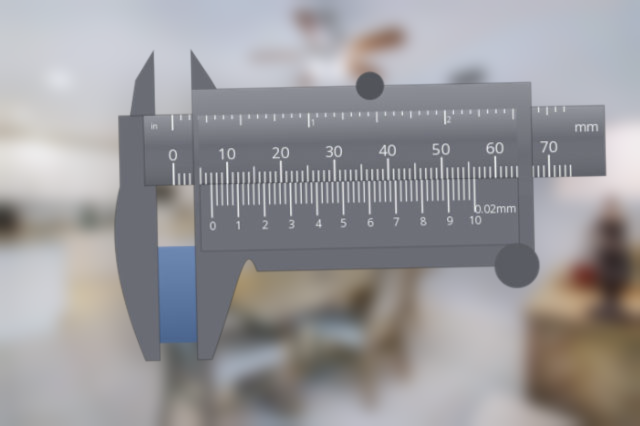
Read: 7.0 mm
